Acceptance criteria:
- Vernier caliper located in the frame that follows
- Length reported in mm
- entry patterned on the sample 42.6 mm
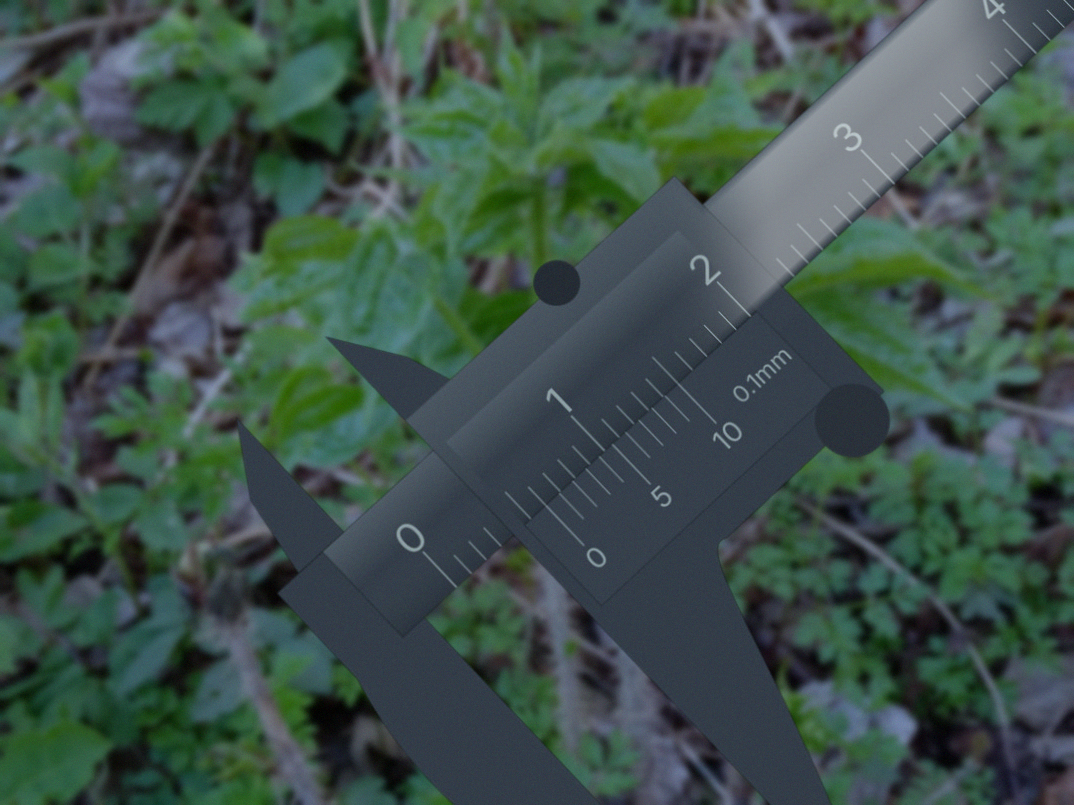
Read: 6.0 mm
